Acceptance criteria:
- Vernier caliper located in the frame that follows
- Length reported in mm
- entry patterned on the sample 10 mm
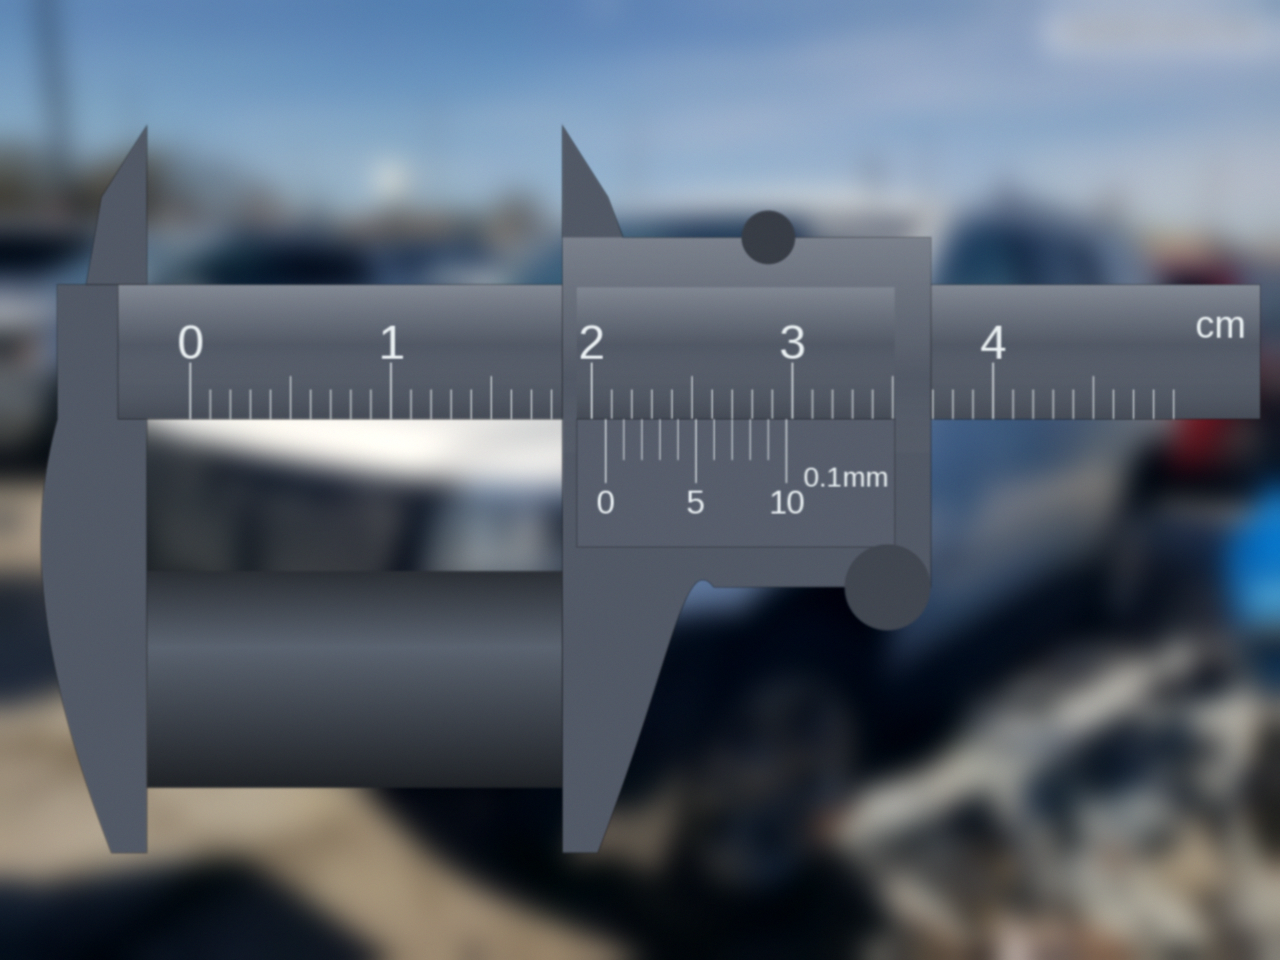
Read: 20.7 mm
